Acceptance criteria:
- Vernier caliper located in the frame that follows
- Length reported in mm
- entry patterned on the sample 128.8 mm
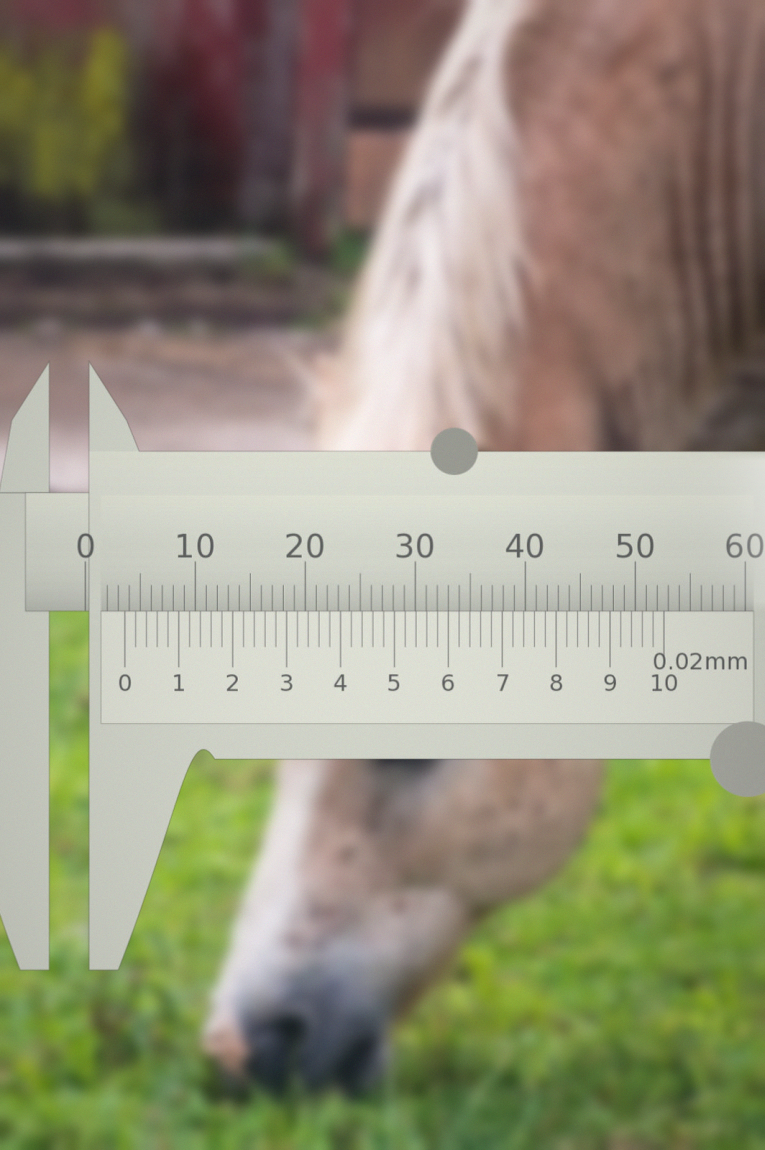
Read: 3.6 mm
